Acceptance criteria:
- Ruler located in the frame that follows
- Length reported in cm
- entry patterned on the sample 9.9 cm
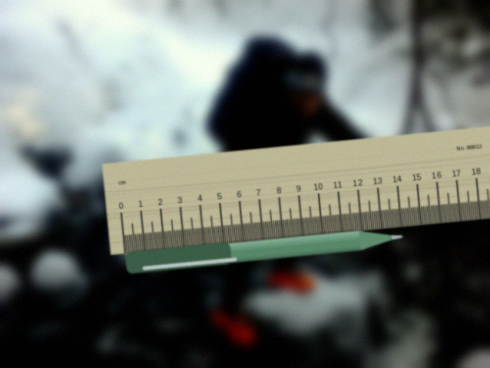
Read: 14 cm
